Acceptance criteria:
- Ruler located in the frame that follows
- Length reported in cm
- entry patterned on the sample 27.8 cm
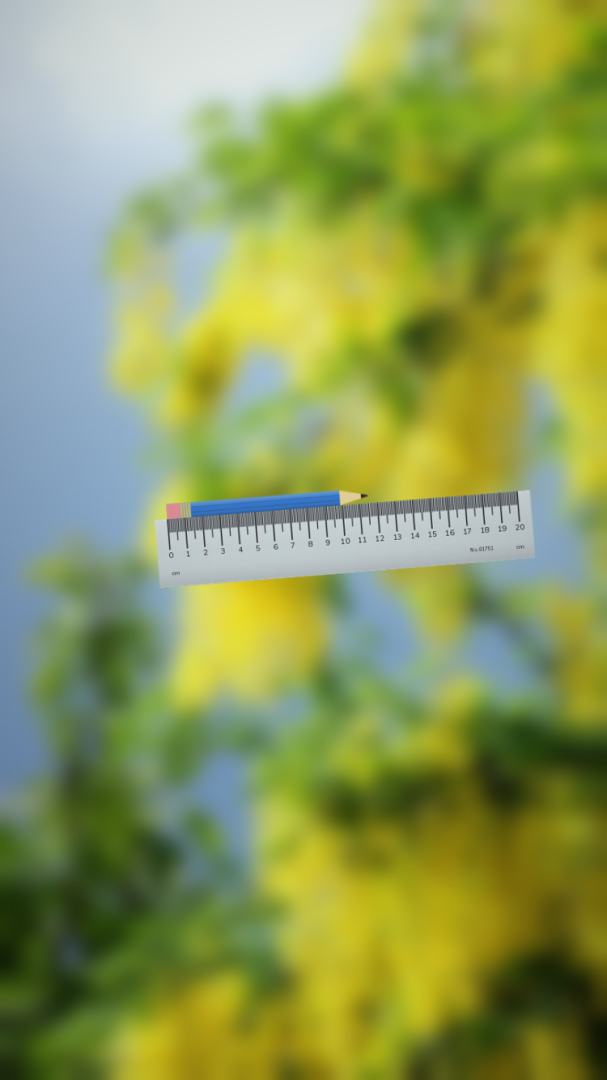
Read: 11.5 cm
